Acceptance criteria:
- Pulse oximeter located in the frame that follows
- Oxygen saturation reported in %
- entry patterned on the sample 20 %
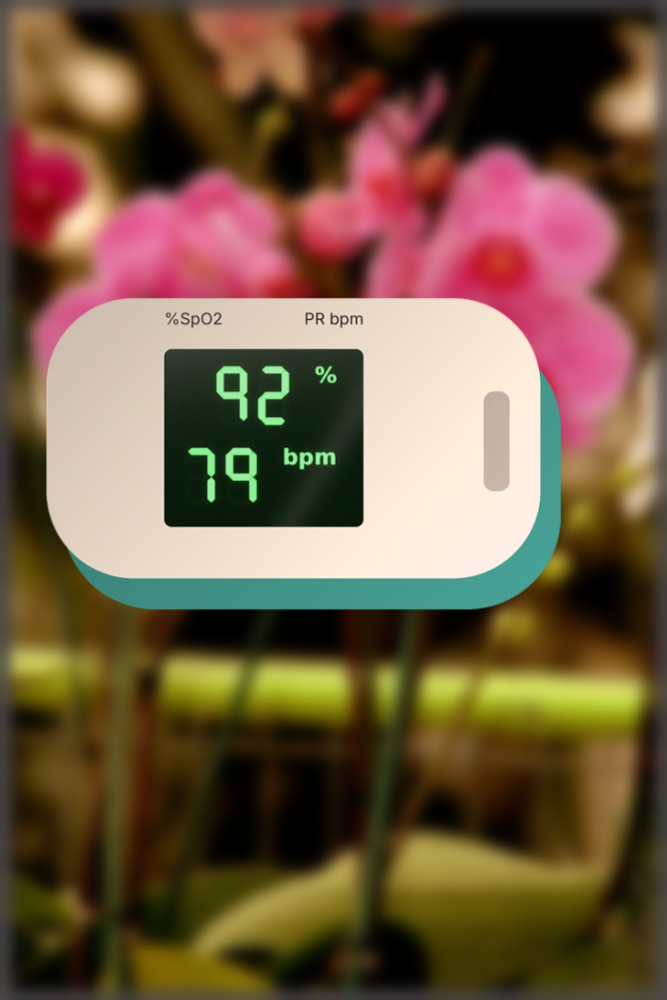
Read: 92 %
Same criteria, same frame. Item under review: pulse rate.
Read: 79 bpm
